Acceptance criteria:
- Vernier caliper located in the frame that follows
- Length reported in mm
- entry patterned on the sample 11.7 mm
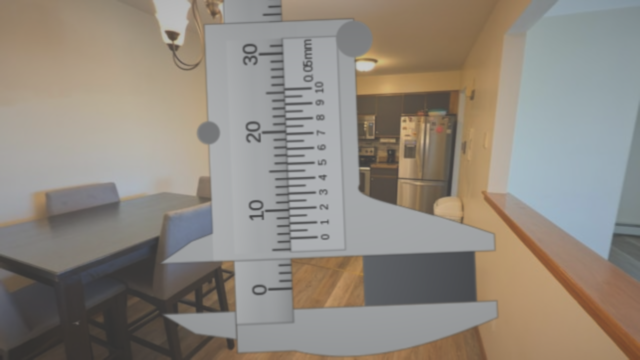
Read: 6.4 mm
